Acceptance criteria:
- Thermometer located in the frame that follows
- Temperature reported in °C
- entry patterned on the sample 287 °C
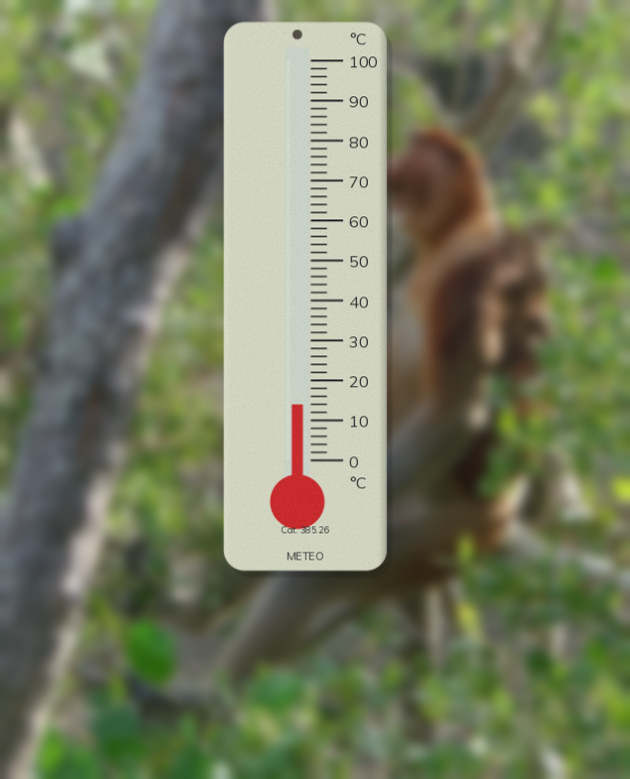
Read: 14 °C
